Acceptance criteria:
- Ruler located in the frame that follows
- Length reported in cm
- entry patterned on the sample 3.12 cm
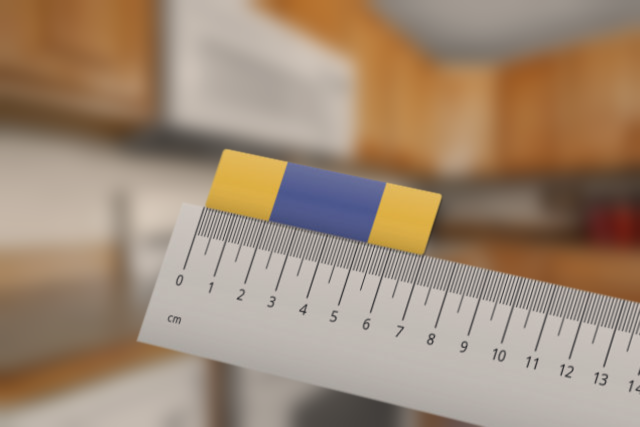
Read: 7 cm
